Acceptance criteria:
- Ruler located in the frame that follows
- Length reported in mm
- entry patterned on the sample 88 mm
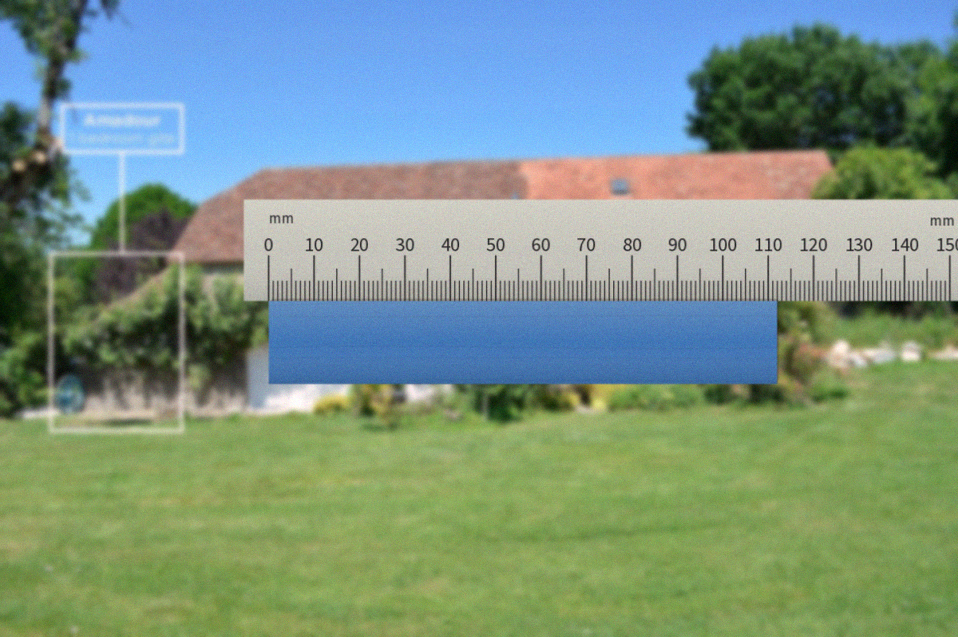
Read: 112 mm
